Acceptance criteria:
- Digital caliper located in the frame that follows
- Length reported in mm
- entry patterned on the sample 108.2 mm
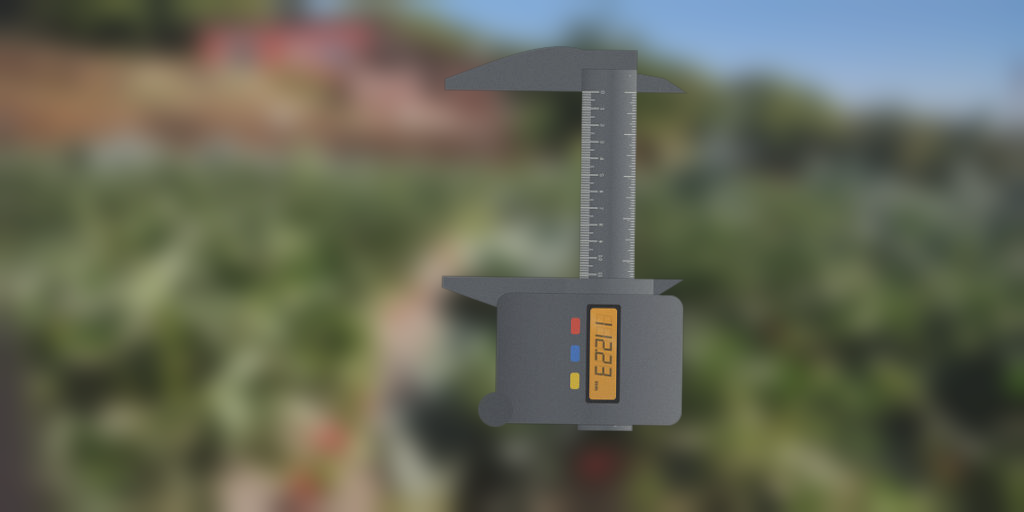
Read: 112.23 mm
